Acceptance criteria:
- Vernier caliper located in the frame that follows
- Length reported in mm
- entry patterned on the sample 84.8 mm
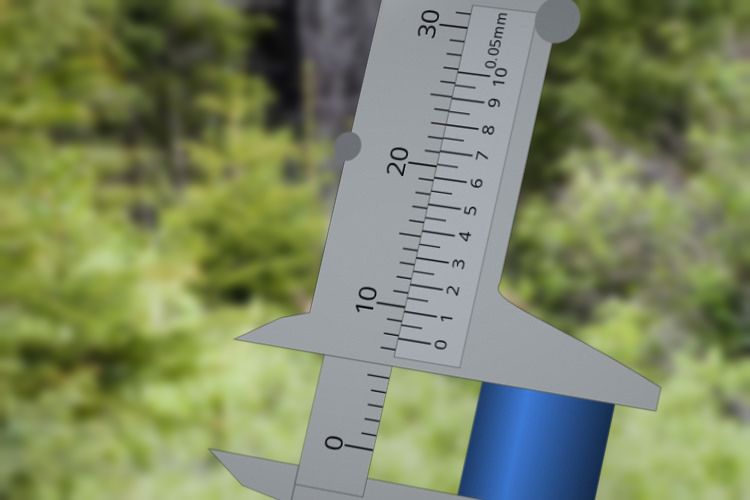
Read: 7.8 mm
